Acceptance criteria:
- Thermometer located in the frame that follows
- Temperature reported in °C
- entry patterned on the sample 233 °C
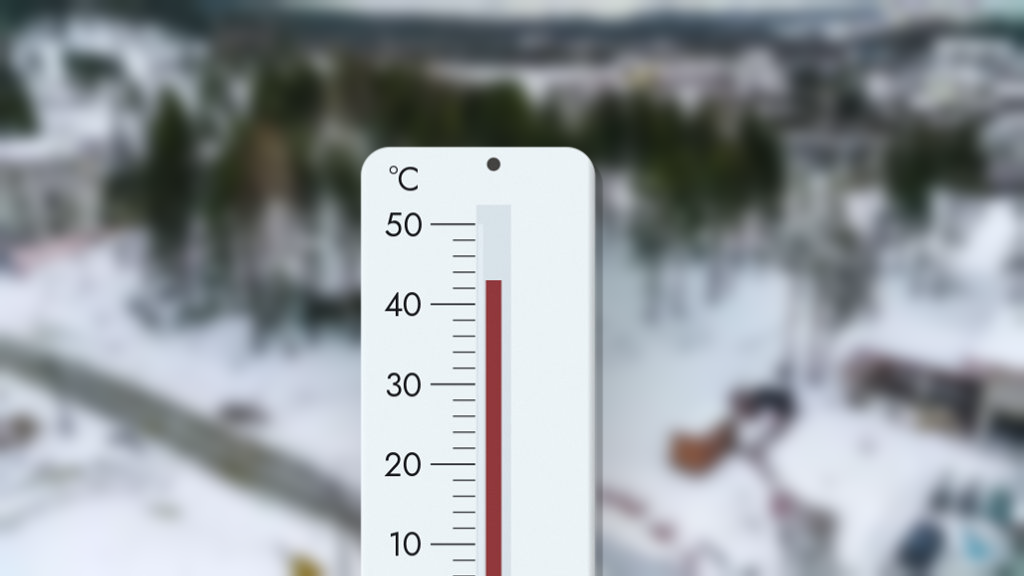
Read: 43 °C
